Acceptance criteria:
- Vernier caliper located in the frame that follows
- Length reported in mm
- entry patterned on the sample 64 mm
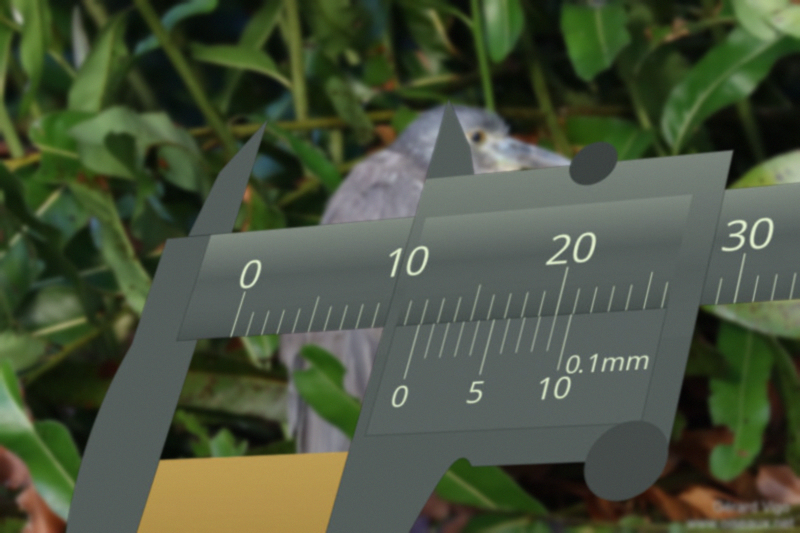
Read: 11.9 mm
